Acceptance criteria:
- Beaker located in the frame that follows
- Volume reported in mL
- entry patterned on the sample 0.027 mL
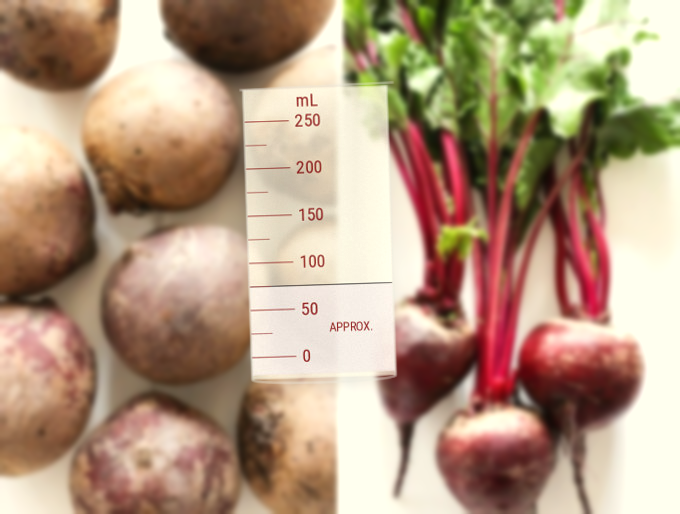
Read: 75 mL
